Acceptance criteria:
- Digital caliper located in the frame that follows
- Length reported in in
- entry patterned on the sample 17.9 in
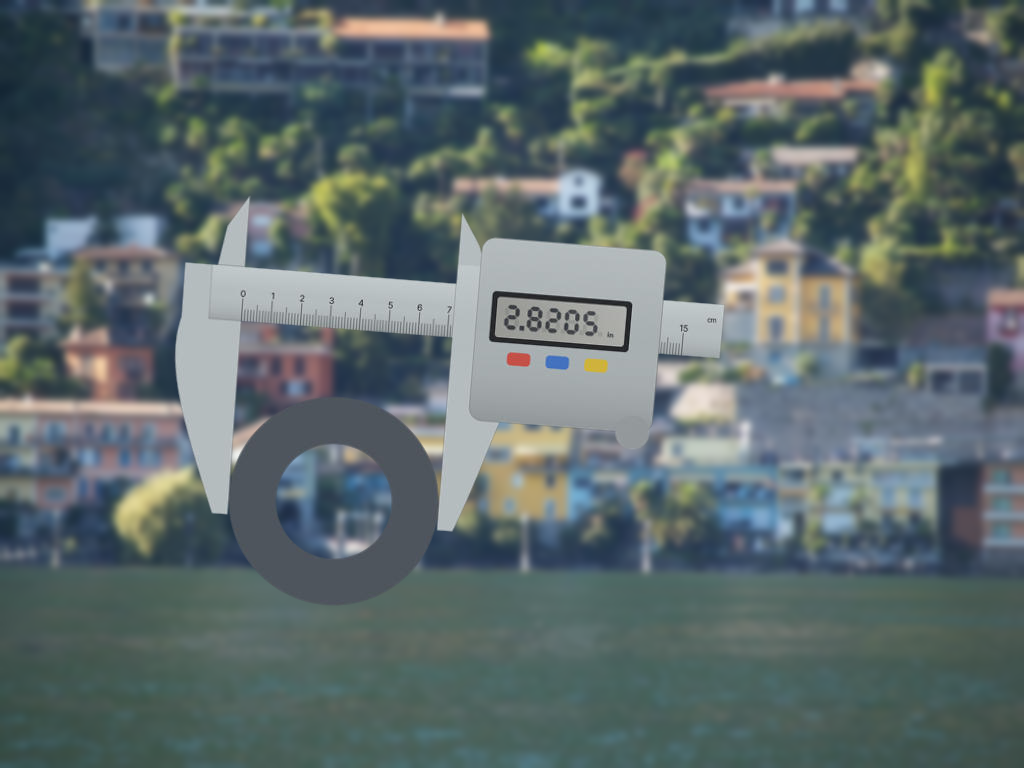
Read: 2.8205 in
